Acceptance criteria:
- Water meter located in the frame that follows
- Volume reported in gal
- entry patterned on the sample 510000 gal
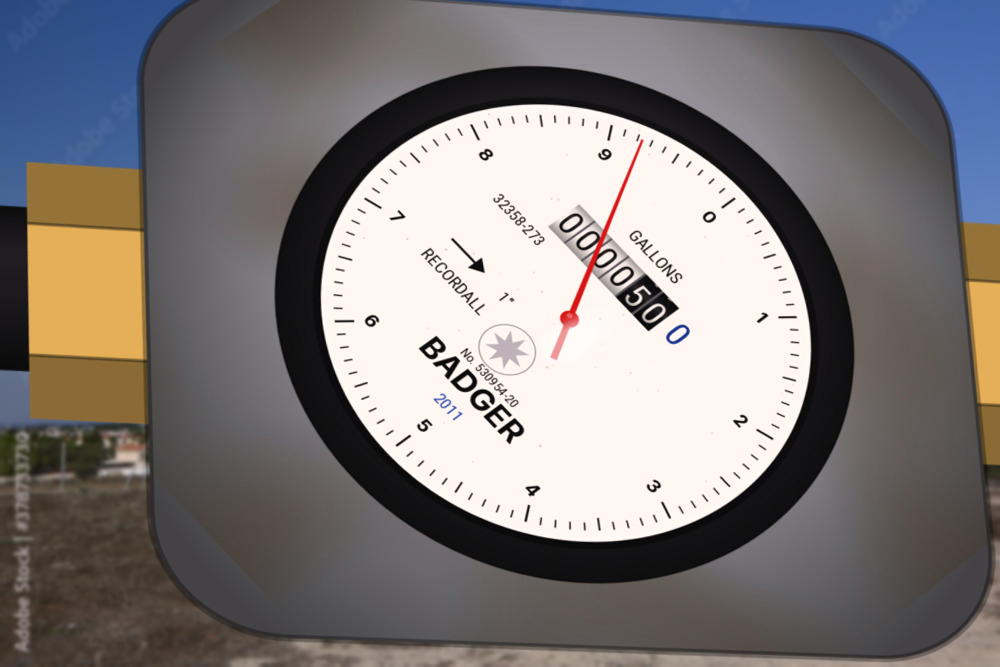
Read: 499.2 gal
